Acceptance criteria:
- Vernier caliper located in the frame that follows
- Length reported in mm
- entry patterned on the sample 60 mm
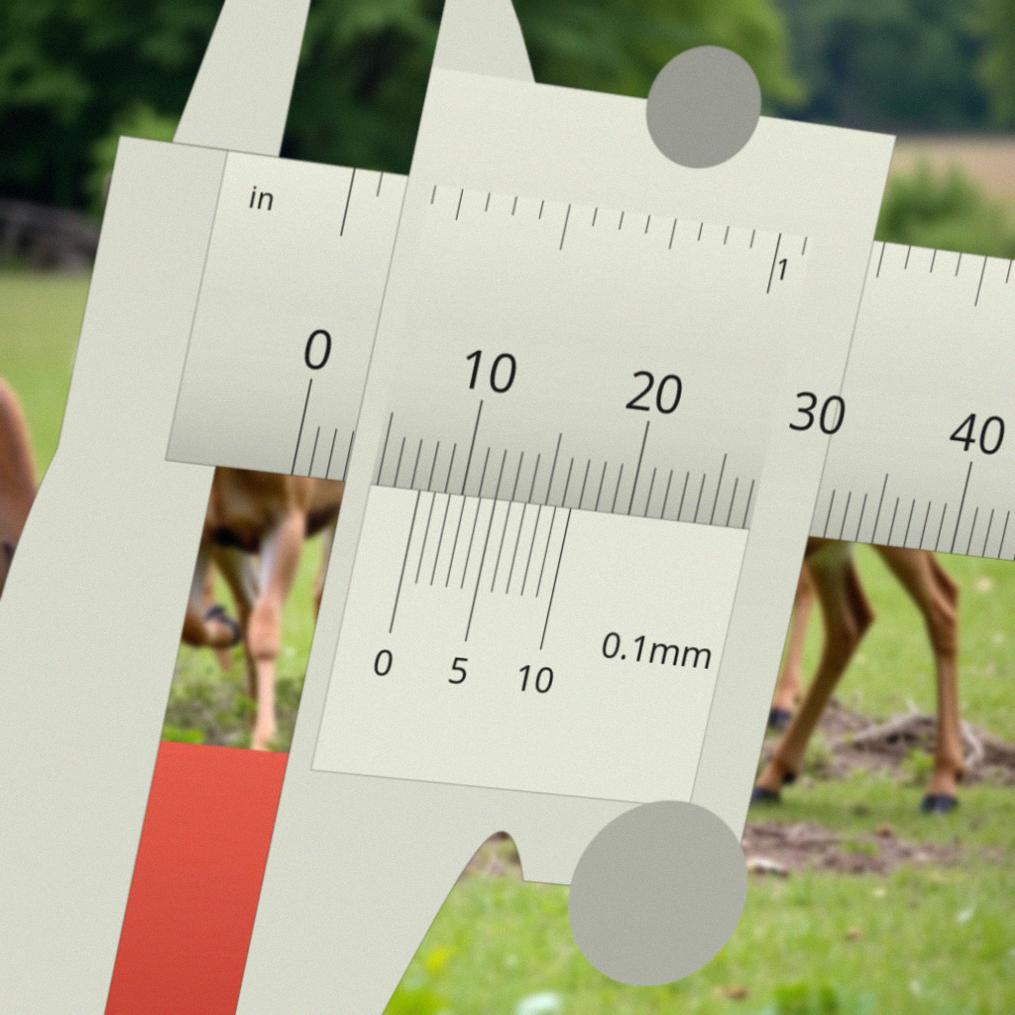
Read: 7.5 mm
